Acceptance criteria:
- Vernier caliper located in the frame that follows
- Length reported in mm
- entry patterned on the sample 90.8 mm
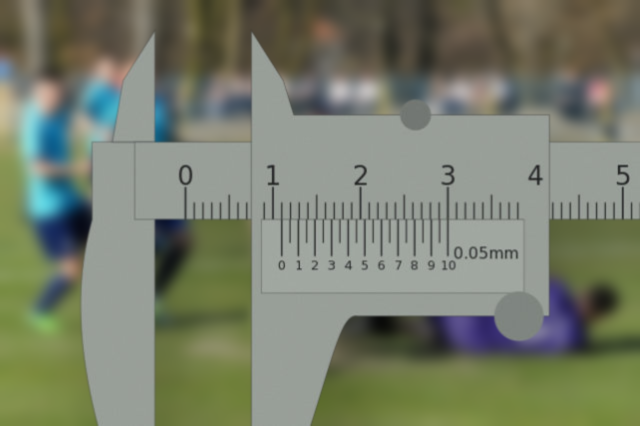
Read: 11.0 mm
